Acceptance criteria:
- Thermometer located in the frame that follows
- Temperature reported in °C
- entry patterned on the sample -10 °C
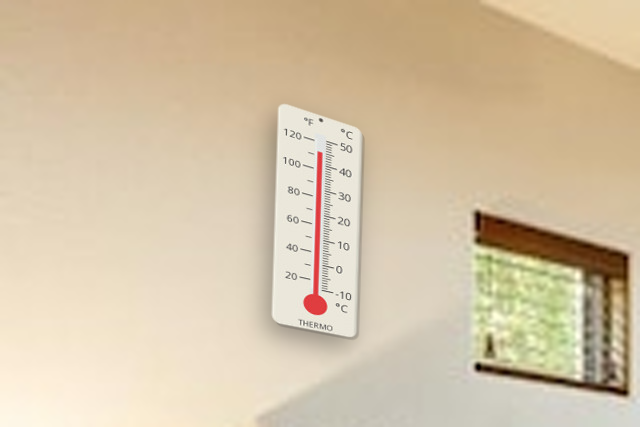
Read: 45 °C
